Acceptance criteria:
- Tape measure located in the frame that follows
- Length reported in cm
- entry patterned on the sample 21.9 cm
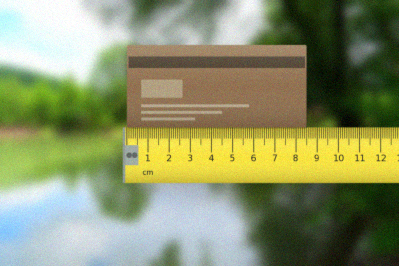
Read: 8.5 cm
